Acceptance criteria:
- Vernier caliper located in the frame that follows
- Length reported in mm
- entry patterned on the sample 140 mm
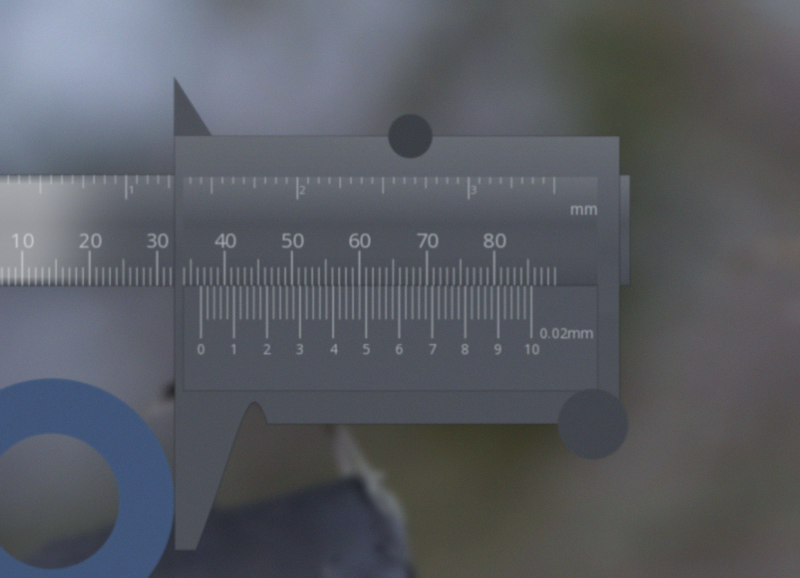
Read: 36.5 mm
